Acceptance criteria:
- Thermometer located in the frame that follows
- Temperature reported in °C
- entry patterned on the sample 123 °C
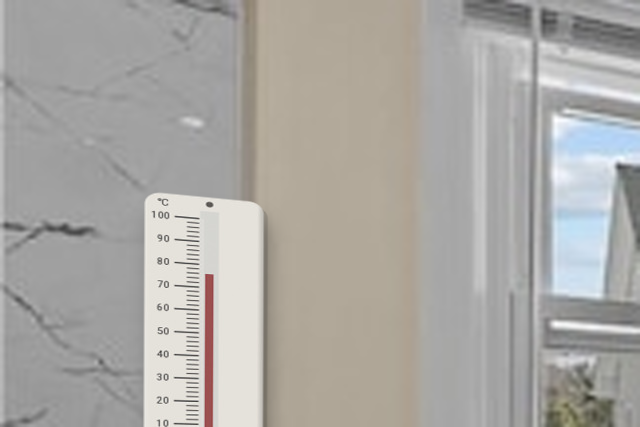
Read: 76 °C
